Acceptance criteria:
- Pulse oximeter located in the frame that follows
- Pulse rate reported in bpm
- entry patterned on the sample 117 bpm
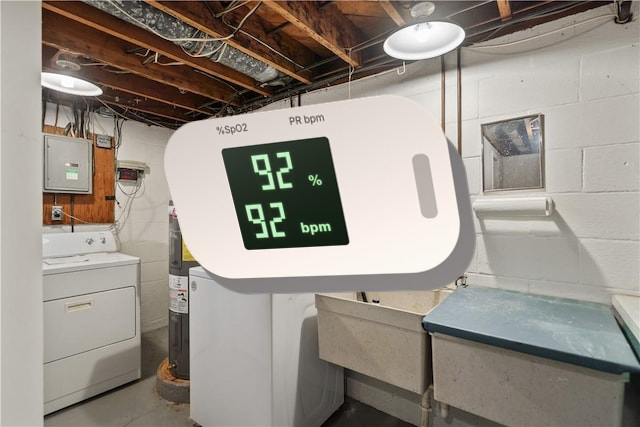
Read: 92 bpm
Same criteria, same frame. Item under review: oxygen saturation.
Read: 92 %
